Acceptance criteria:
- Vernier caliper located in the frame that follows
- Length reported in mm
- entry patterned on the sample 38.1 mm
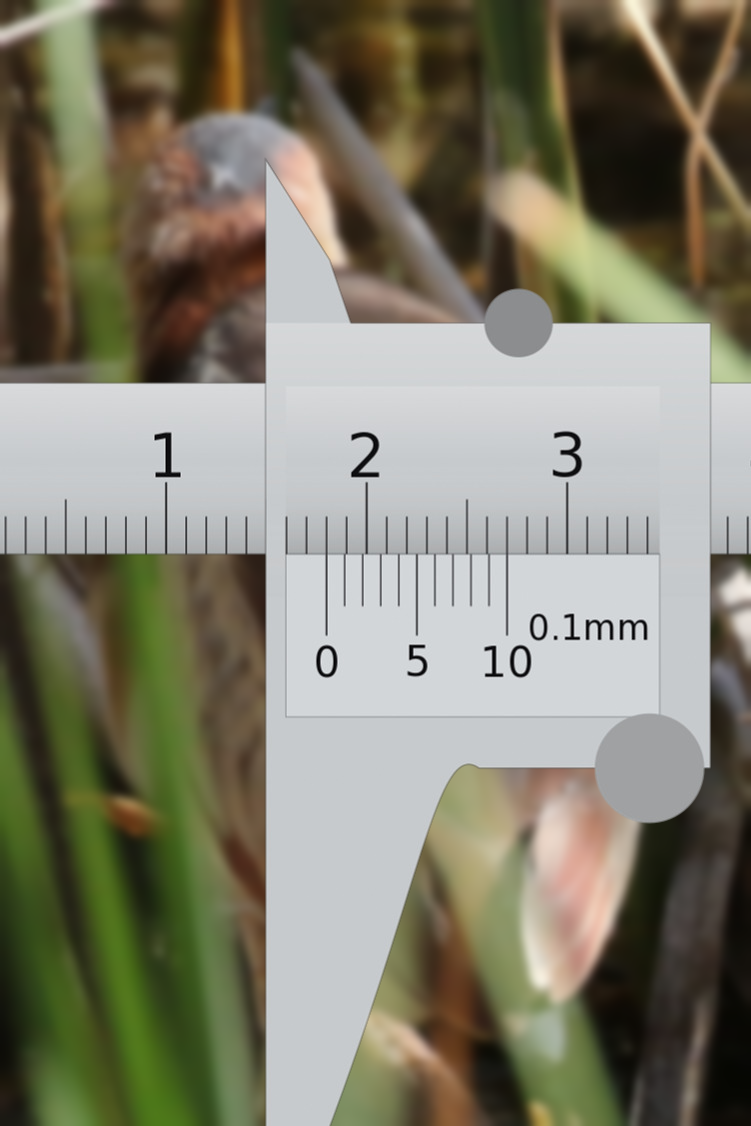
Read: 18.0 mm
